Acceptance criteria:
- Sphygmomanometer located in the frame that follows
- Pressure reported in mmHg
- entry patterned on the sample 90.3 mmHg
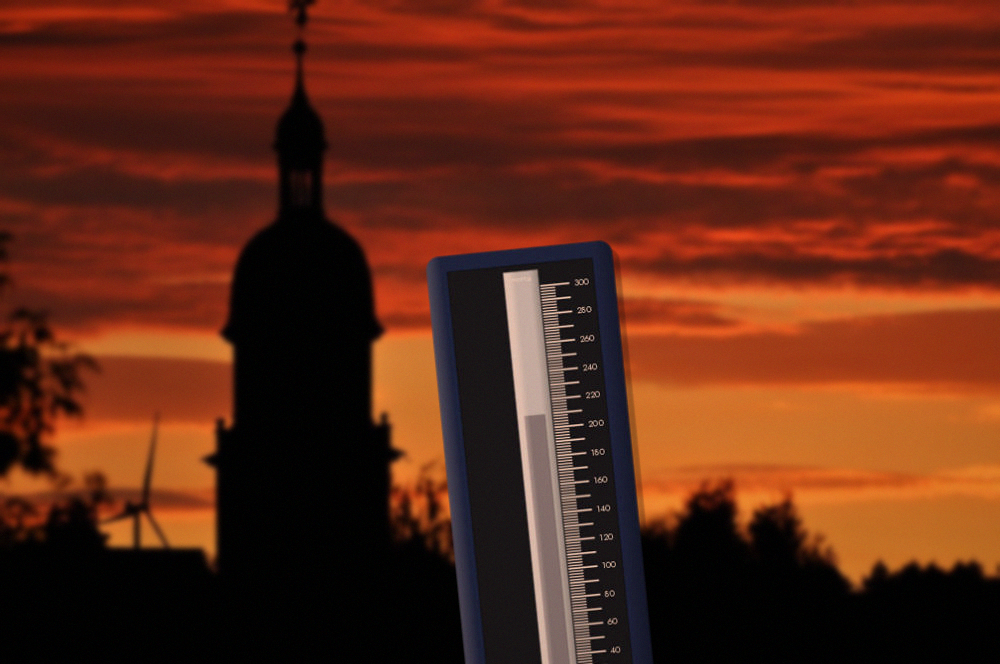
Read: 210 mmHg
